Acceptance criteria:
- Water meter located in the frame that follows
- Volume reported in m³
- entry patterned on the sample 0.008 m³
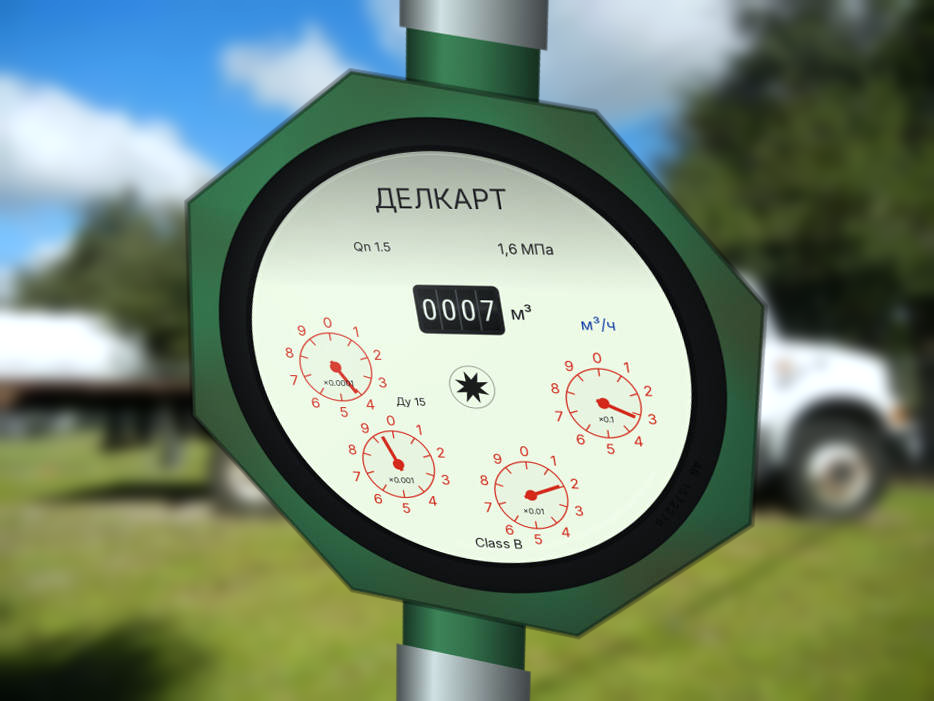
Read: 7.3194 m³
